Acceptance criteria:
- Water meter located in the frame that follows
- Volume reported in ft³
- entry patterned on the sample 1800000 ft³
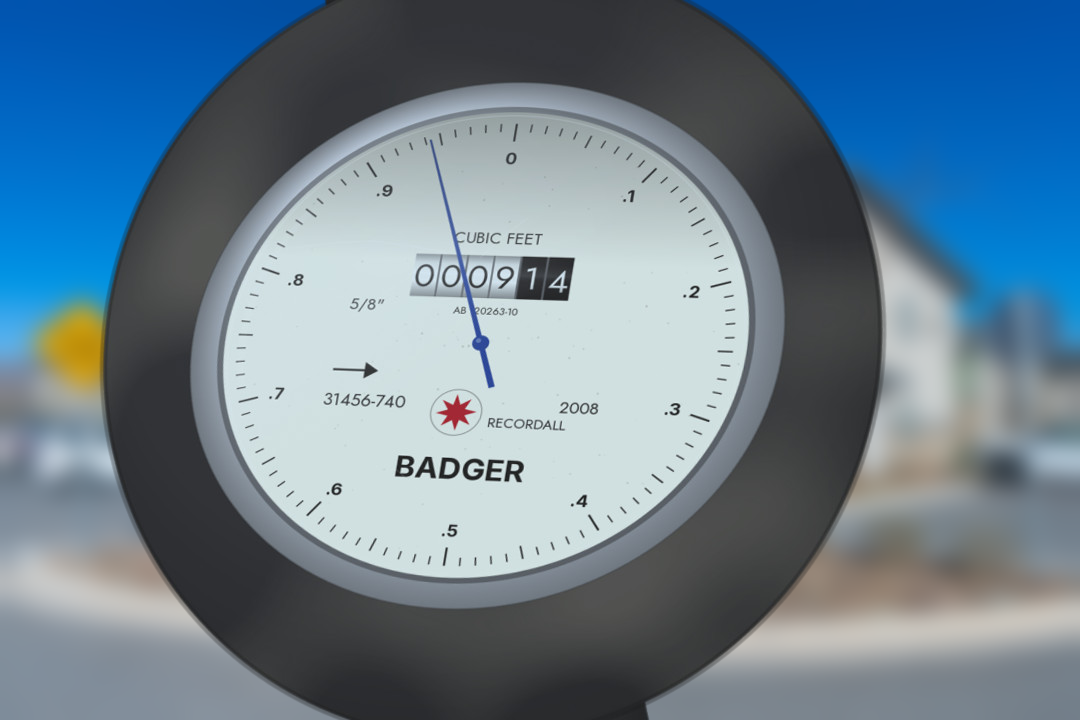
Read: 913.94 ft³
